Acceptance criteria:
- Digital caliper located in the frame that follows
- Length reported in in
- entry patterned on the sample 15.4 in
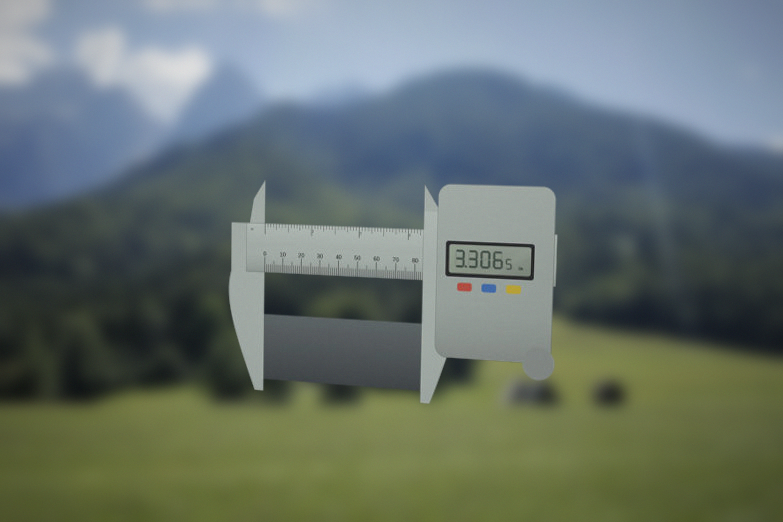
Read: 3.3065 in
